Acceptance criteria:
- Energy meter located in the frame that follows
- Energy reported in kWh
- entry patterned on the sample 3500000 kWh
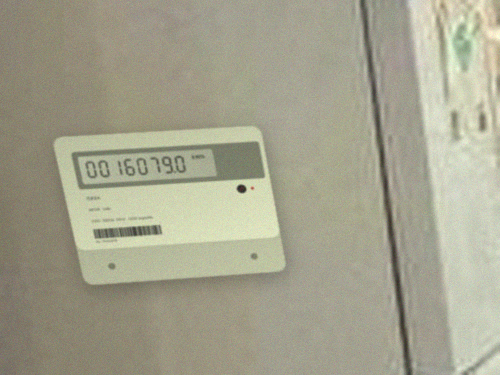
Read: 16079.0 kWh
